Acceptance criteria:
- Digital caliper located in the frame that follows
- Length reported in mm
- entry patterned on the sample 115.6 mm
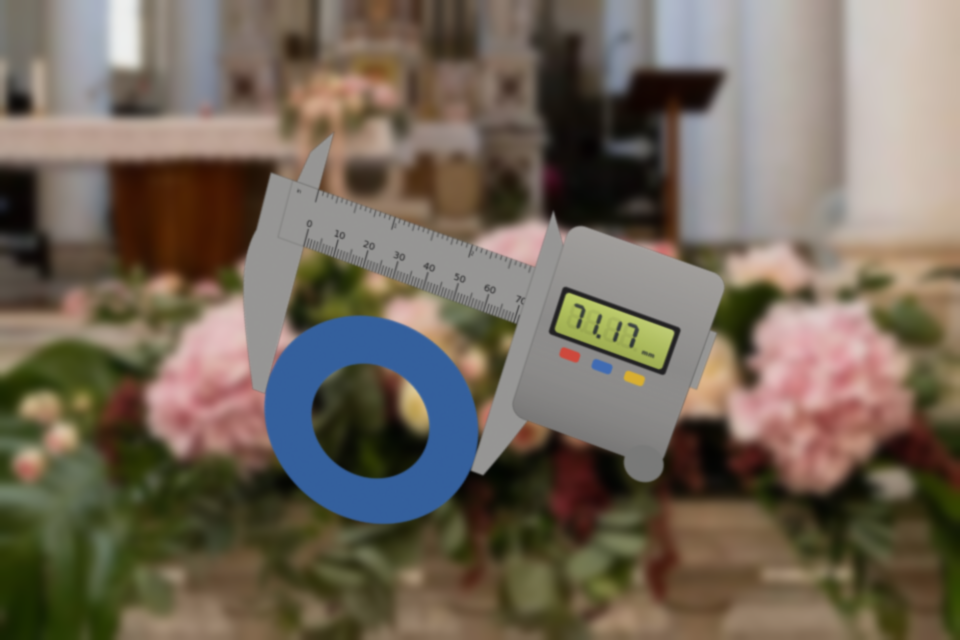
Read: 71.17 mm
